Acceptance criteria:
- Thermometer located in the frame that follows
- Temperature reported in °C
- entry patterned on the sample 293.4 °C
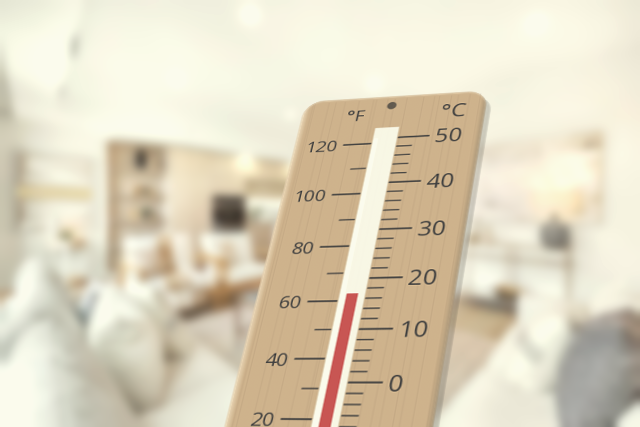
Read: 17 °C
